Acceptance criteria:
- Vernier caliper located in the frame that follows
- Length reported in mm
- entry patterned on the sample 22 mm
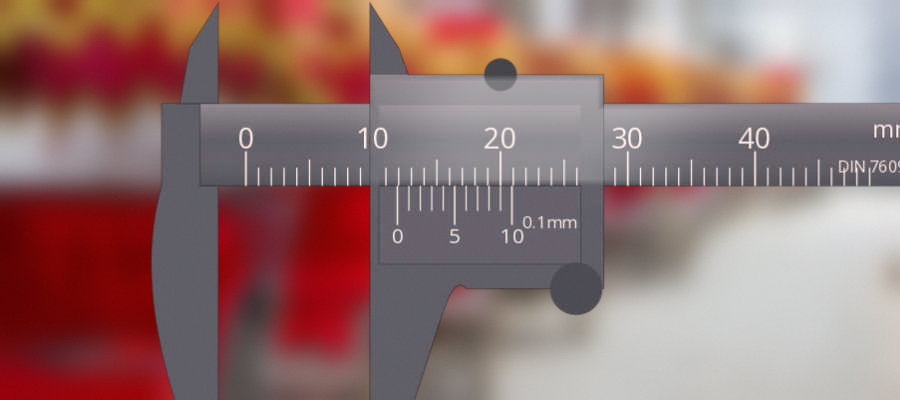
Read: 11.9 mm
